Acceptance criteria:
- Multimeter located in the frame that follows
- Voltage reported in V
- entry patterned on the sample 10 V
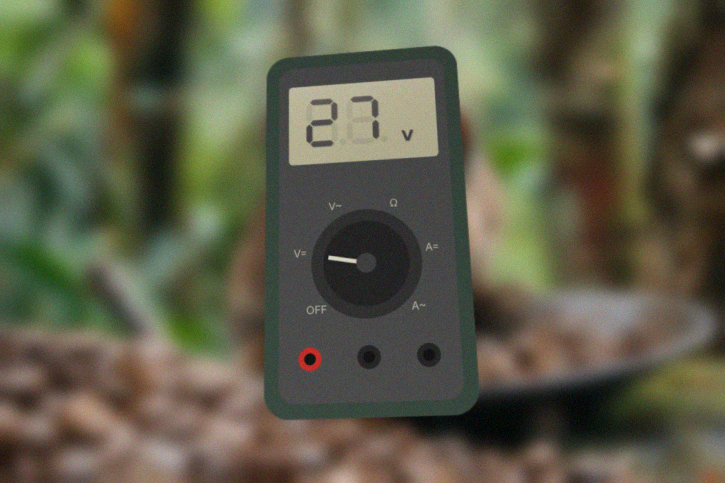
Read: 27 V
